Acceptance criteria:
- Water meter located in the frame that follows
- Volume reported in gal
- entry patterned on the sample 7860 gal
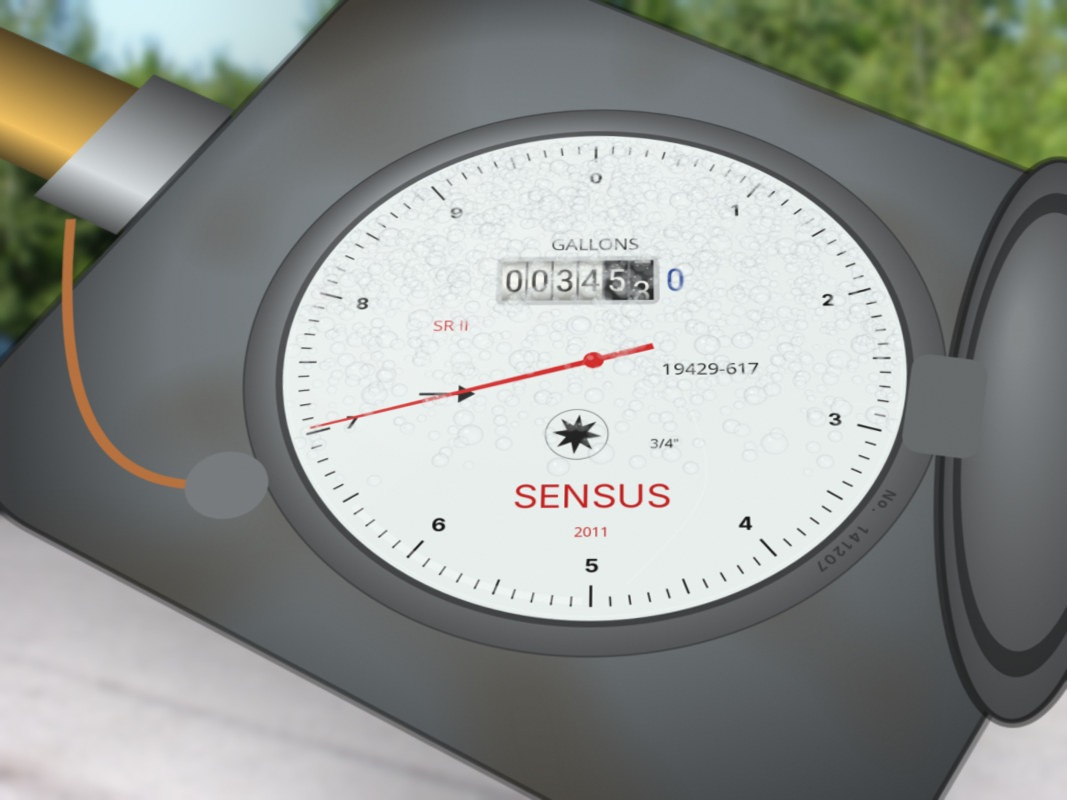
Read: 34527.0 gal
